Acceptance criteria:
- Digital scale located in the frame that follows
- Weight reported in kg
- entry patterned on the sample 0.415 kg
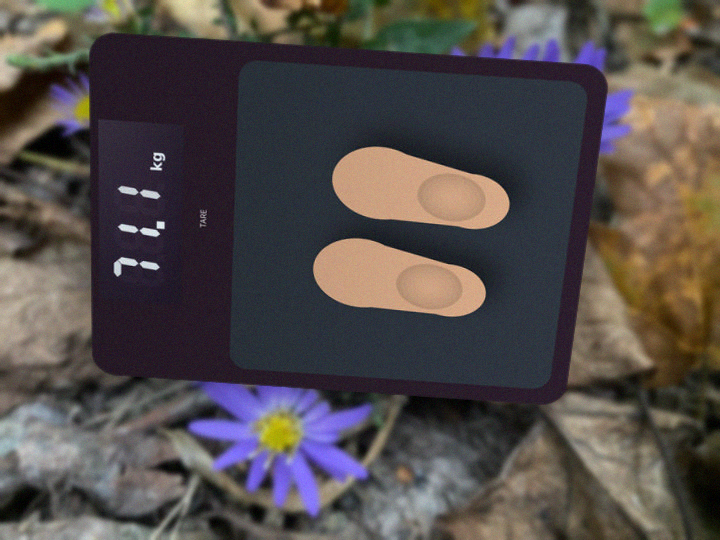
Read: 71.1 kg
